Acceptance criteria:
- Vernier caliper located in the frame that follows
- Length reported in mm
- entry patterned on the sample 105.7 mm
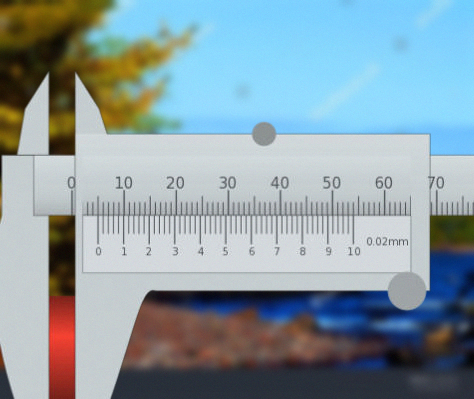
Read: 5.0 mm
